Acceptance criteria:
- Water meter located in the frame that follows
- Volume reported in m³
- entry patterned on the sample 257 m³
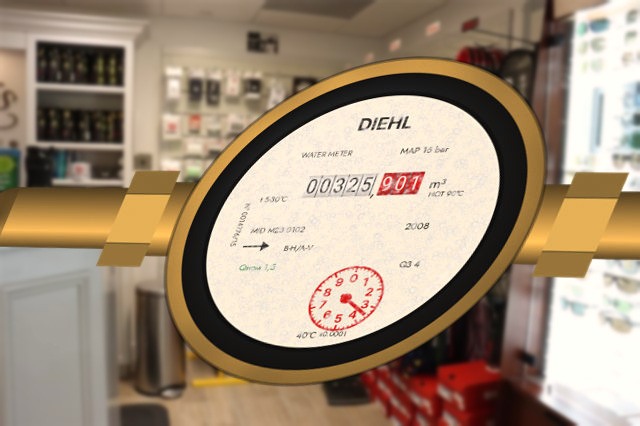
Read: 325.9013 m³
